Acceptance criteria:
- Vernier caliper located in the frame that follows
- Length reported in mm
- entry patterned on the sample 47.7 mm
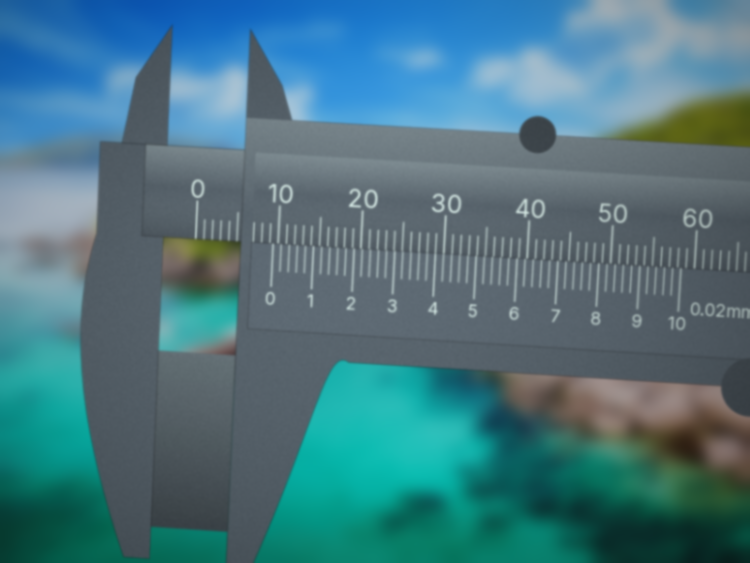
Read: 9.4 mm
